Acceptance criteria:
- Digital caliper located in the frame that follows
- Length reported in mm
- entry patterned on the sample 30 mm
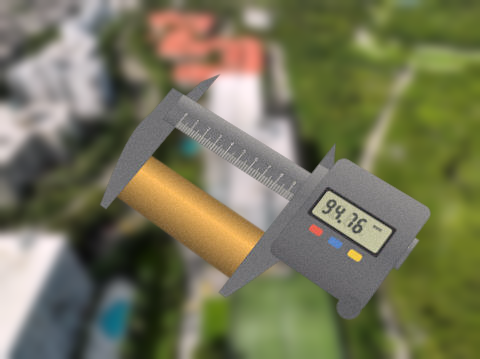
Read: 94.76 mm
